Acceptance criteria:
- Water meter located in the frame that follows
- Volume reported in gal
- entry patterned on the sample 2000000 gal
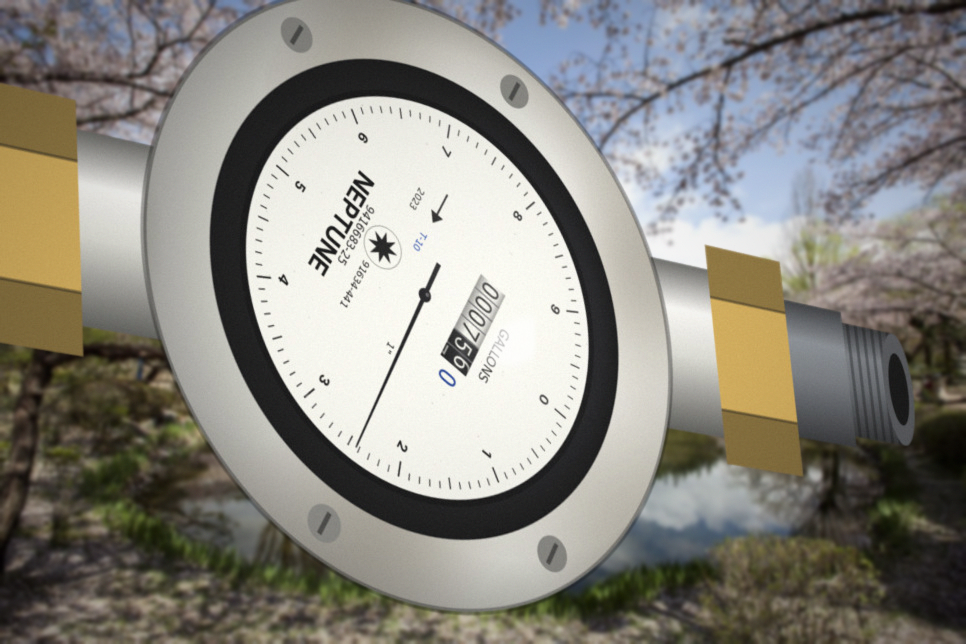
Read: 7562.4 gal
